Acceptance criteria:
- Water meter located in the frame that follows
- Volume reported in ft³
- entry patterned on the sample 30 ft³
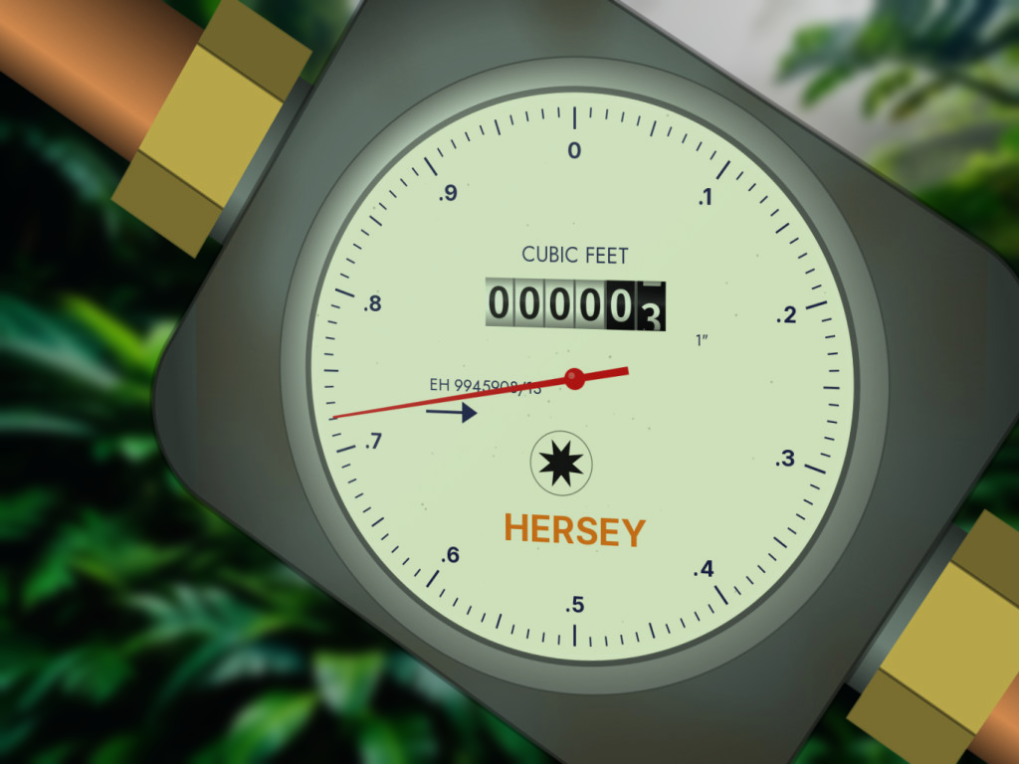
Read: 2.72 ft³
